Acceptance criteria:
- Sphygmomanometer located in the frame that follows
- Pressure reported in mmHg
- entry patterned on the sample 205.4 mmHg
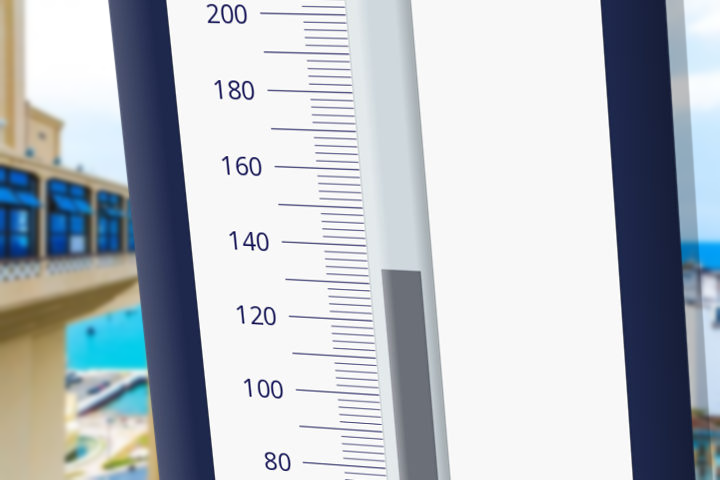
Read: 134 mmHg
